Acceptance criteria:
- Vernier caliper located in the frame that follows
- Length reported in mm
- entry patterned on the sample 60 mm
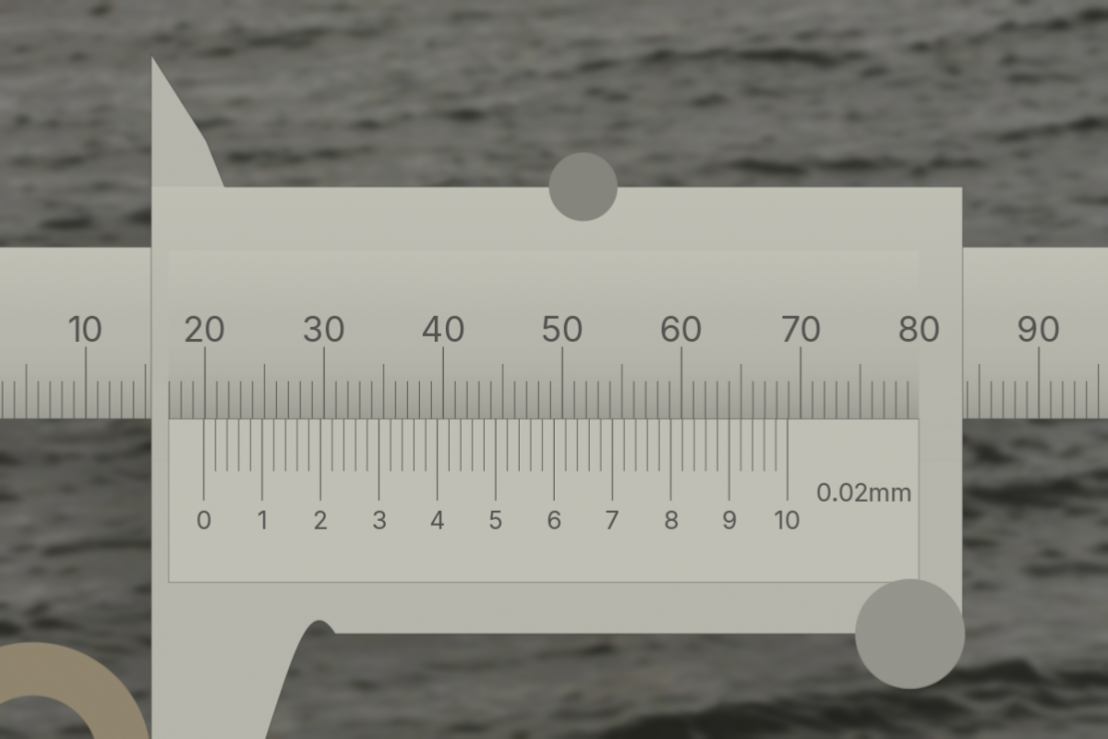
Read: 19.9 mm
